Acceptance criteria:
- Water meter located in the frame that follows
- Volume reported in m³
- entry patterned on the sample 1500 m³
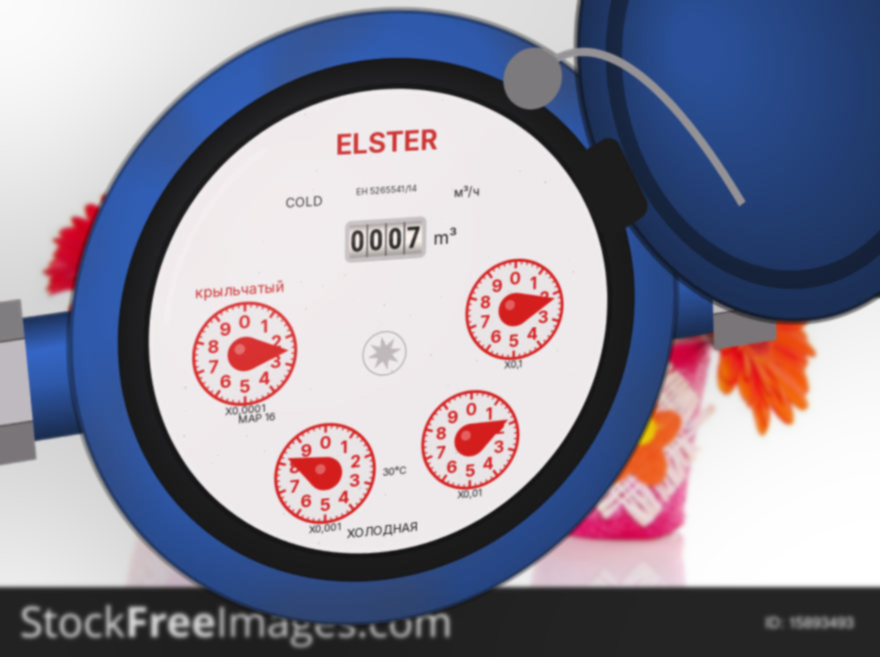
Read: 7.2182 m³
